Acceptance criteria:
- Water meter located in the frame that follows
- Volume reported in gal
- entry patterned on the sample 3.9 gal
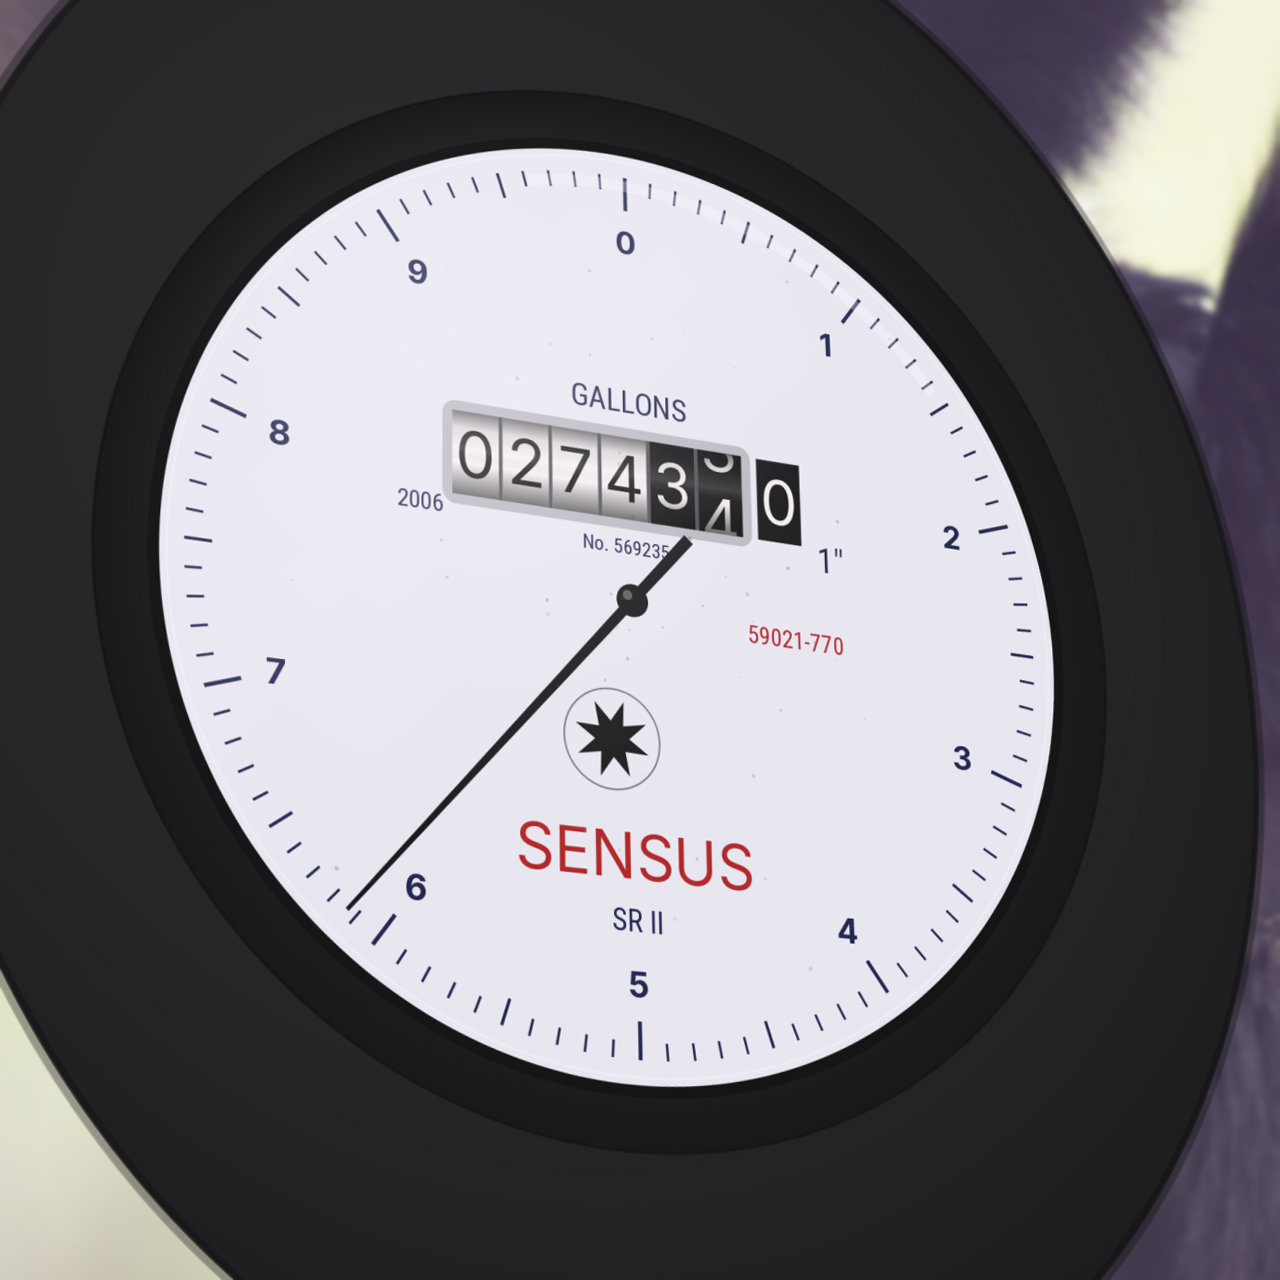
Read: 274336.1 gal
